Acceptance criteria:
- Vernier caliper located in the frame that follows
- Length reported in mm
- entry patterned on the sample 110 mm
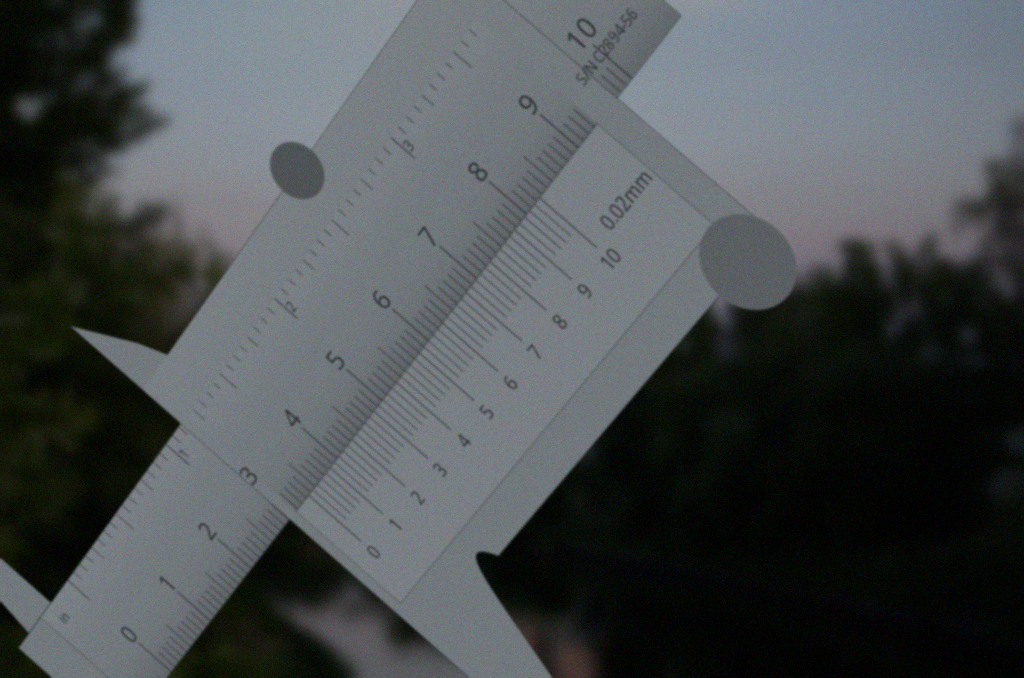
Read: 33.5 mm
